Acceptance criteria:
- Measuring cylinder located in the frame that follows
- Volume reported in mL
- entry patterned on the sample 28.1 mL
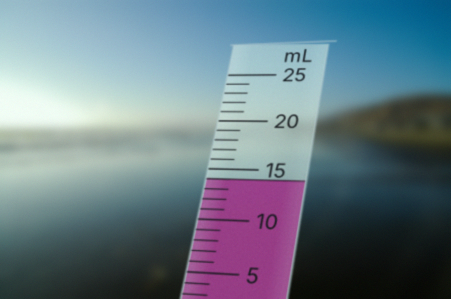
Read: 14 mL
